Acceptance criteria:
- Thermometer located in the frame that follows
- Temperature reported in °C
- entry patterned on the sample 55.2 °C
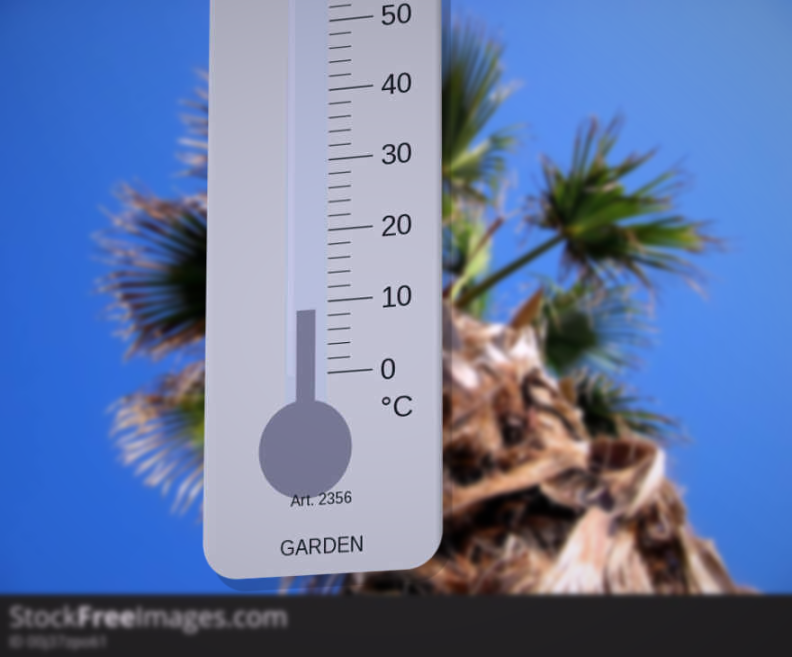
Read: 9 °C
